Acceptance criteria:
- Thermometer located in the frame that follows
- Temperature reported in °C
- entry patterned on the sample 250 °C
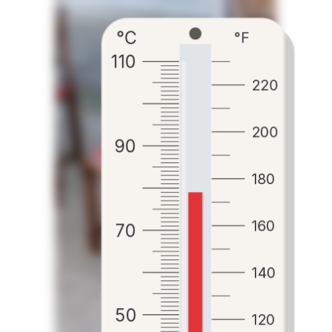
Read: 79 °C
